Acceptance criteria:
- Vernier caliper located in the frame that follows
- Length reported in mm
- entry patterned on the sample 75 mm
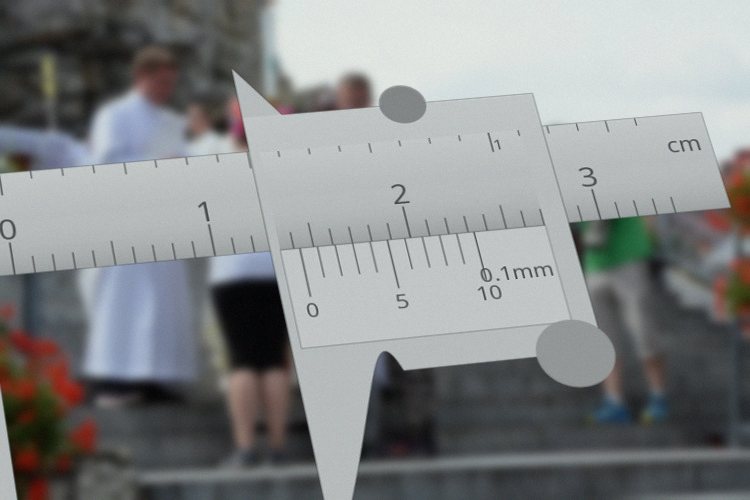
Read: 14.3 mm
